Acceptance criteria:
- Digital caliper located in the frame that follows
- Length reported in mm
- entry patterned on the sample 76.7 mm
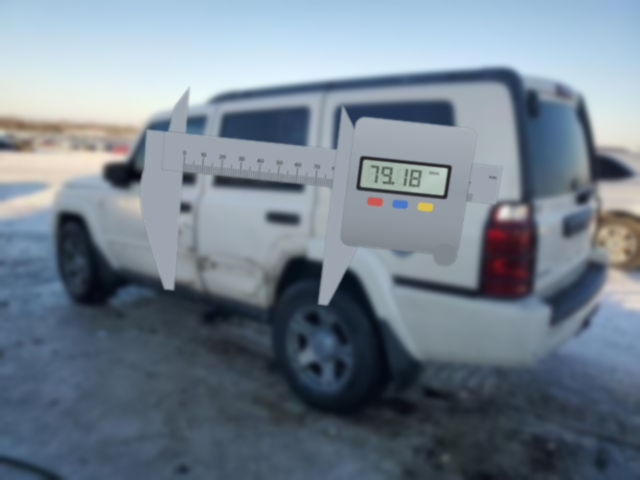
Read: 79.18 mm
